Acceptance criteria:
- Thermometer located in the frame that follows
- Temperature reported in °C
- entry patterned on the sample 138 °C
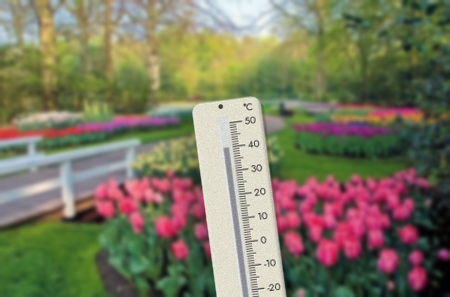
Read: 40 °C
